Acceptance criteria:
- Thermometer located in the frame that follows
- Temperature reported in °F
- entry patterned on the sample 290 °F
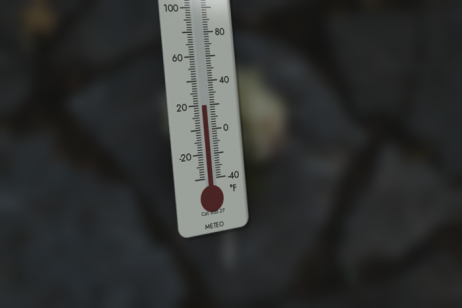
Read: 20 °F
